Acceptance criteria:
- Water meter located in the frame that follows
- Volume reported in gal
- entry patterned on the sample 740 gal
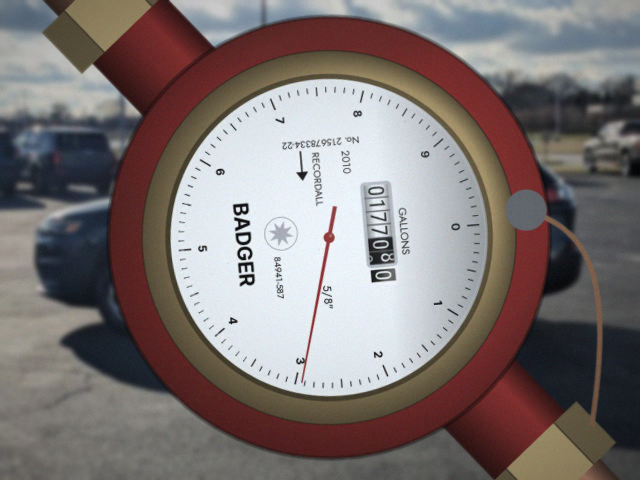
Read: 177082.9 gal
